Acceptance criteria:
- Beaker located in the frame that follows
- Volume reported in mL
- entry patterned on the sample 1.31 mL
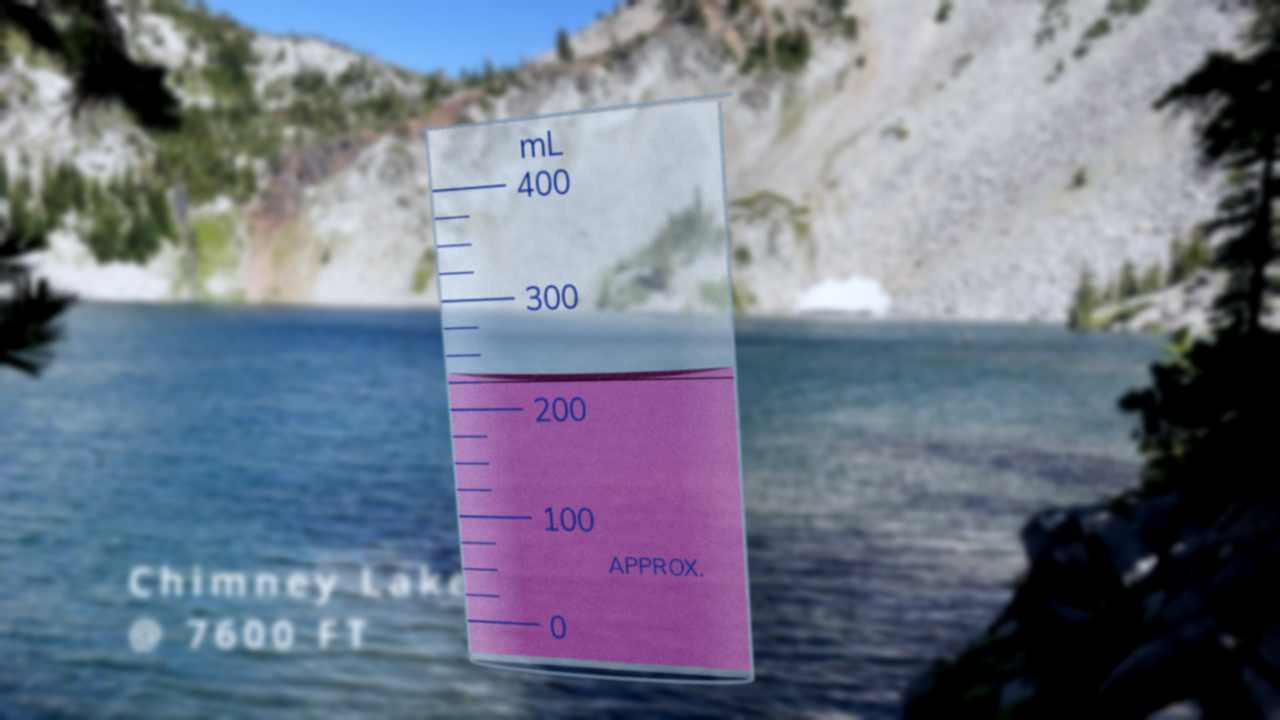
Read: 225 mL
